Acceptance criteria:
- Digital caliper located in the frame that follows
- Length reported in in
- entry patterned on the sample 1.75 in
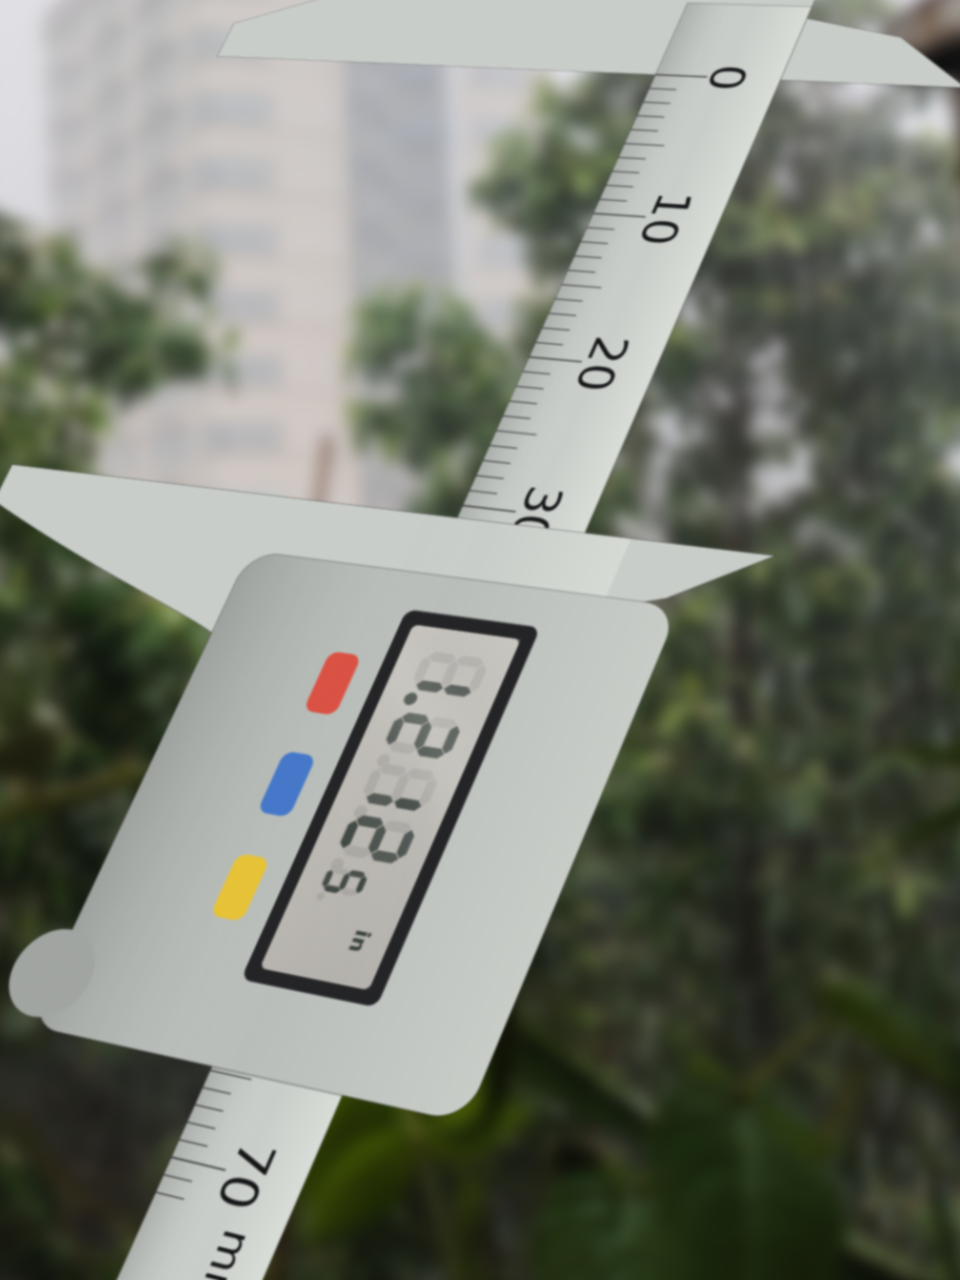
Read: 1.2125 in
